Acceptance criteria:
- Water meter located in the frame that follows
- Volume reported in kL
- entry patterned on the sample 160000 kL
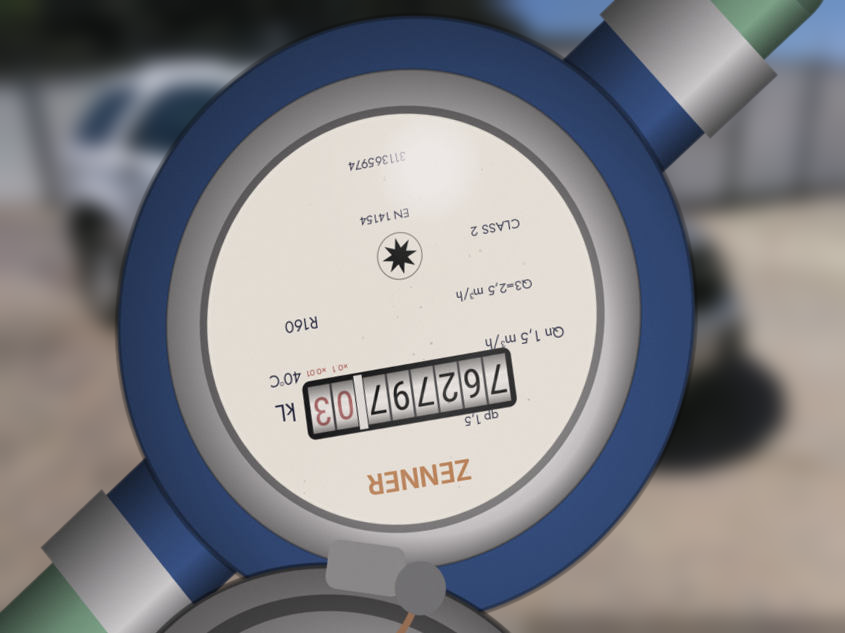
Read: 762797.03 kL
